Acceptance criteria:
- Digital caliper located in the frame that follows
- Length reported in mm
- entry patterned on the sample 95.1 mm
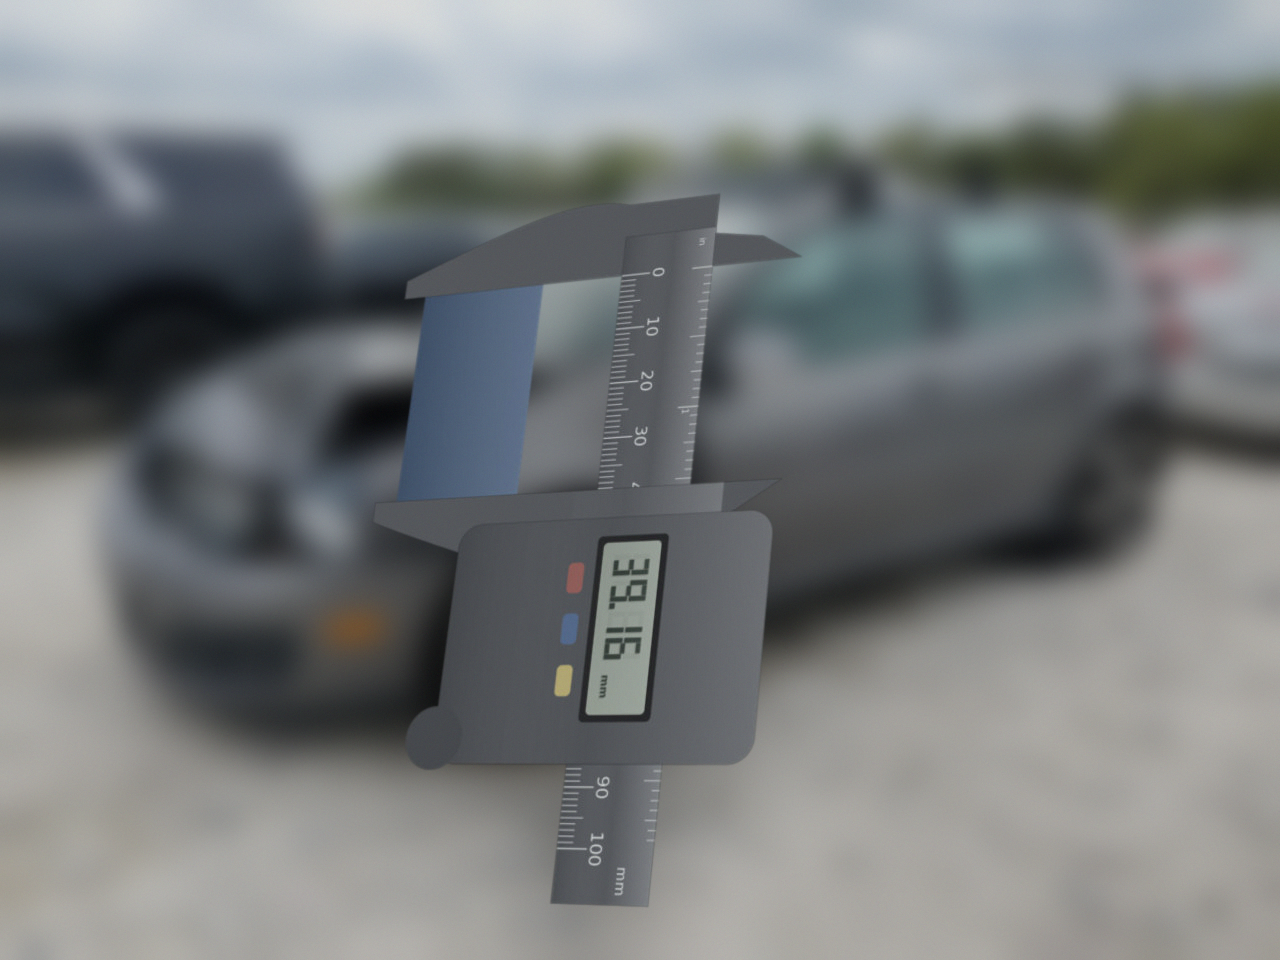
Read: 39.16 mm
